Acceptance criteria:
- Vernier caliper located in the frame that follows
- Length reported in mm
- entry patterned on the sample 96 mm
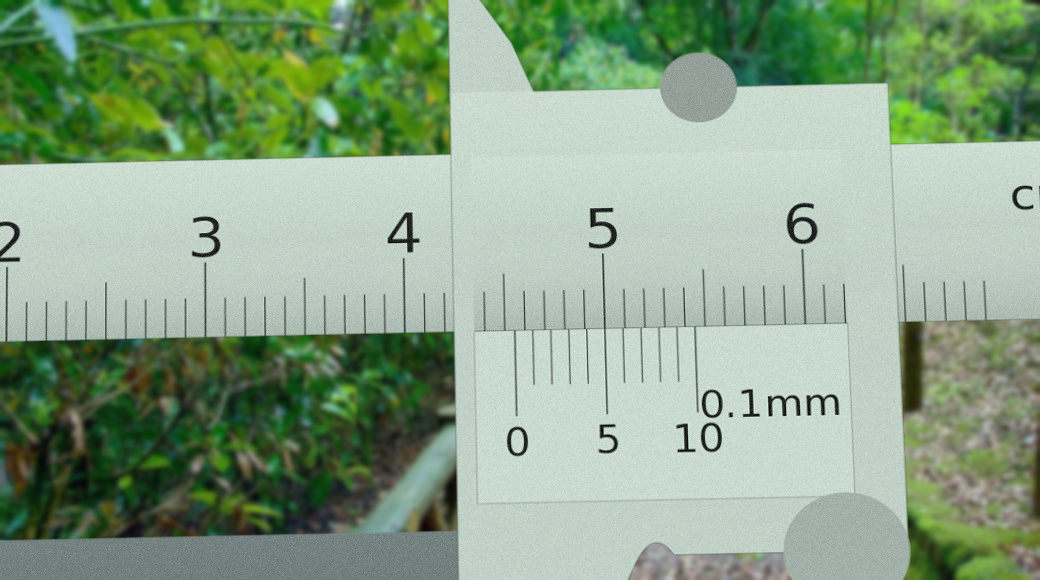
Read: 45.5 mm
